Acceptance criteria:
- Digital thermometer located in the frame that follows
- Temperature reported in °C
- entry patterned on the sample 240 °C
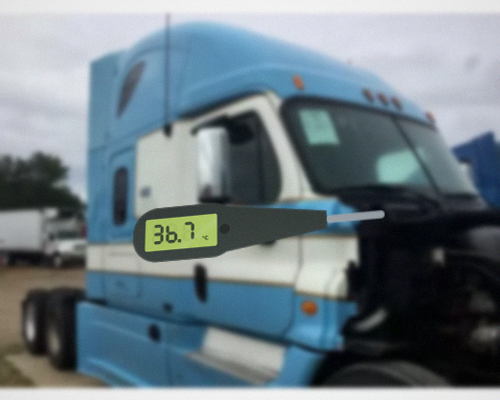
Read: 36.7 °C
